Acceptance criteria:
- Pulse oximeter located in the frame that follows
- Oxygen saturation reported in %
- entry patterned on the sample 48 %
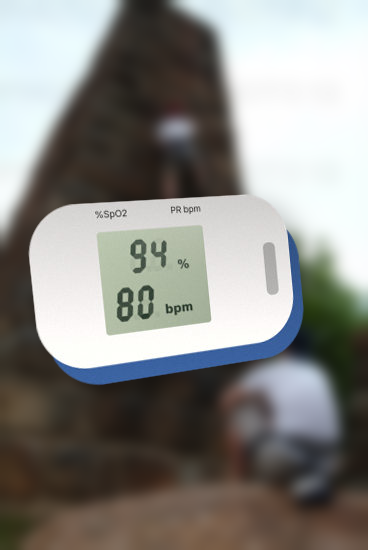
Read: 94 %
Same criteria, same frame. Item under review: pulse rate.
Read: 80 bpm
